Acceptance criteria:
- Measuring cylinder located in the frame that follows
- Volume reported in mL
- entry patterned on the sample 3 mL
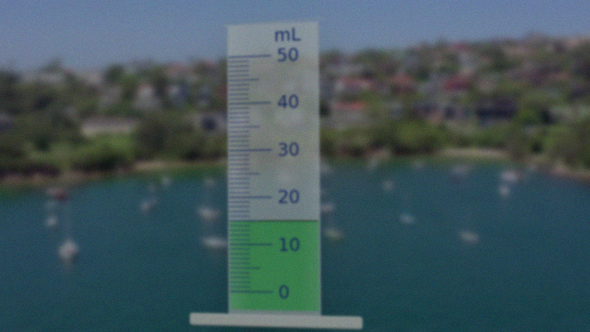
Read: 15 mL
